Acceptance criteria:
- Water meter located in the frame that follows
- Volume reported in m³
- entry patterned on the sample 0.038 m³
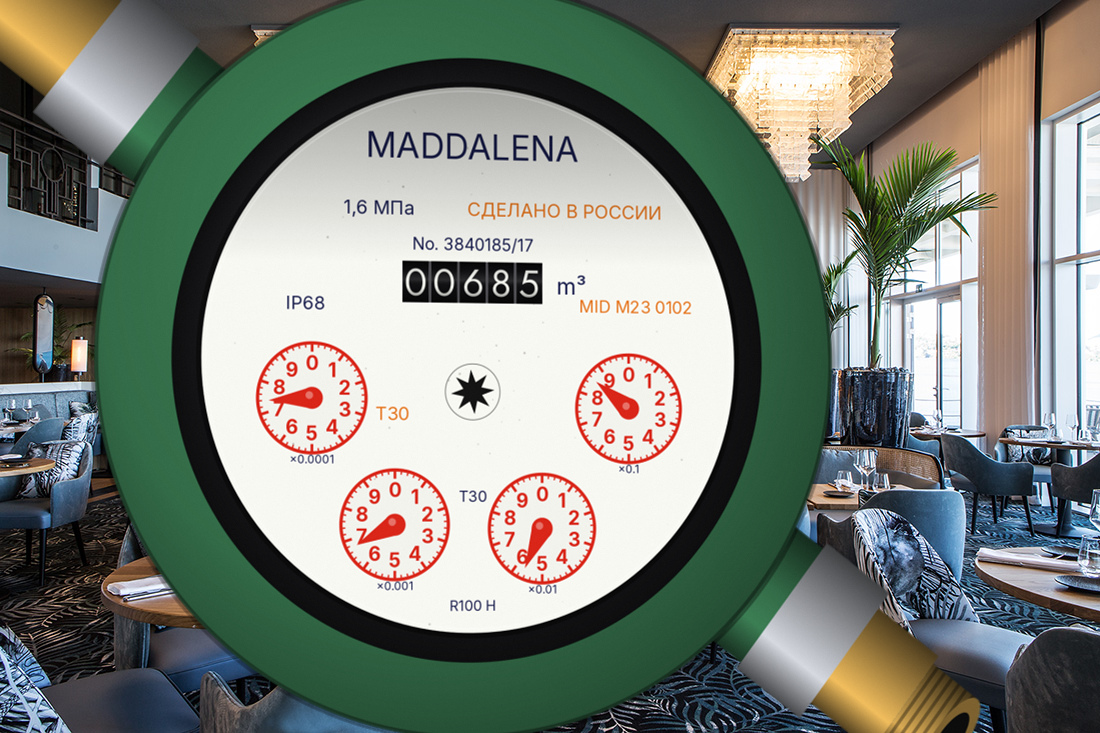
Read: 685.8567 m³
